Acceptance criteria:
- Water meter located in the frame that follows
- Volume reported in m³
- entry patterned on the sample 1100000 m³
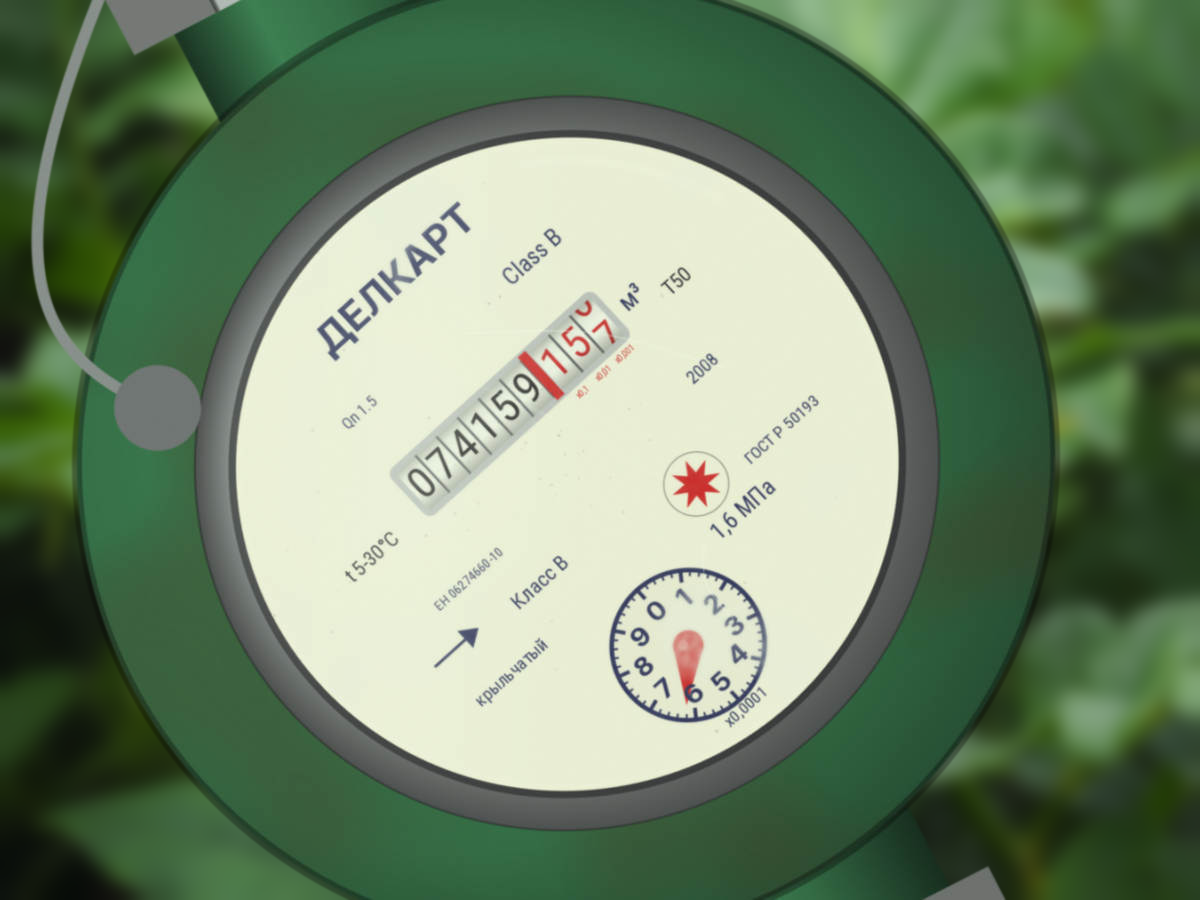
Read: 74159.1566 m³
